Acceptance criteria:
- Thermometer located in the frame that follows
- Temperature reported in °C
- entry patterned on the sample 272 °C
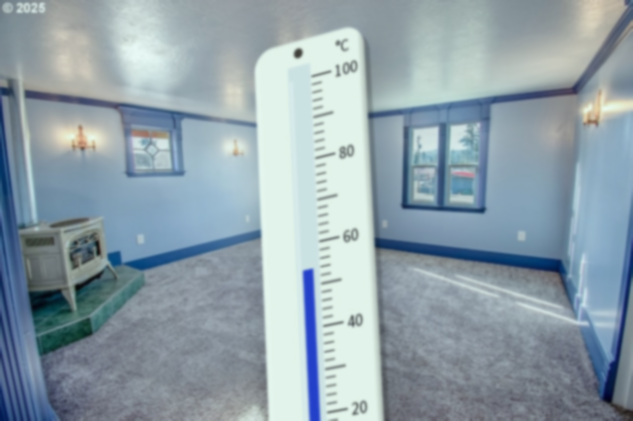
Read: 54 °C
